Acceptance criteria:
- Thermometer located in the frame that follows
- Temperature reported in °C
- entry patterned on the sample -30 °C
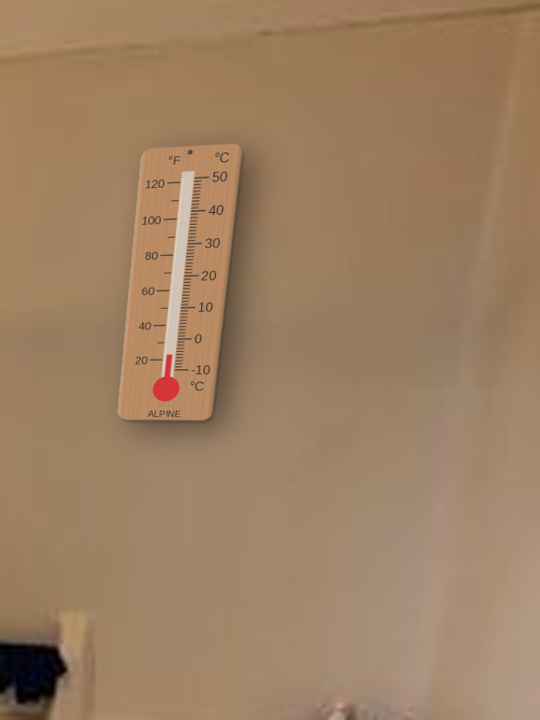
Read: -5 °C
